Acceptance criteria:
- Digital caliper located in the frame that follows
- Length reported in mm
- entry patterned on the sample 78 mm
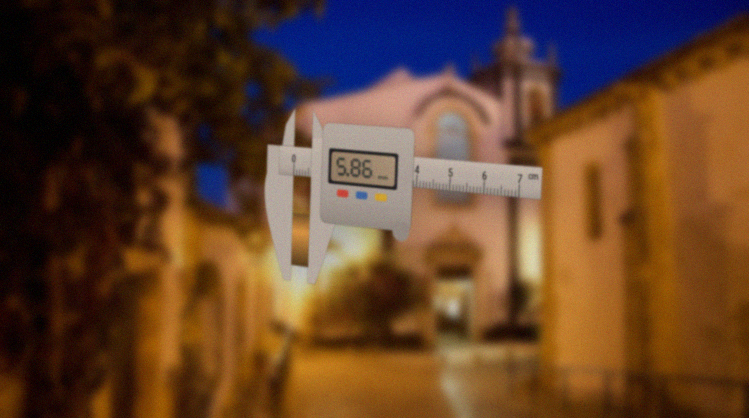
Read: 5.86 mm
